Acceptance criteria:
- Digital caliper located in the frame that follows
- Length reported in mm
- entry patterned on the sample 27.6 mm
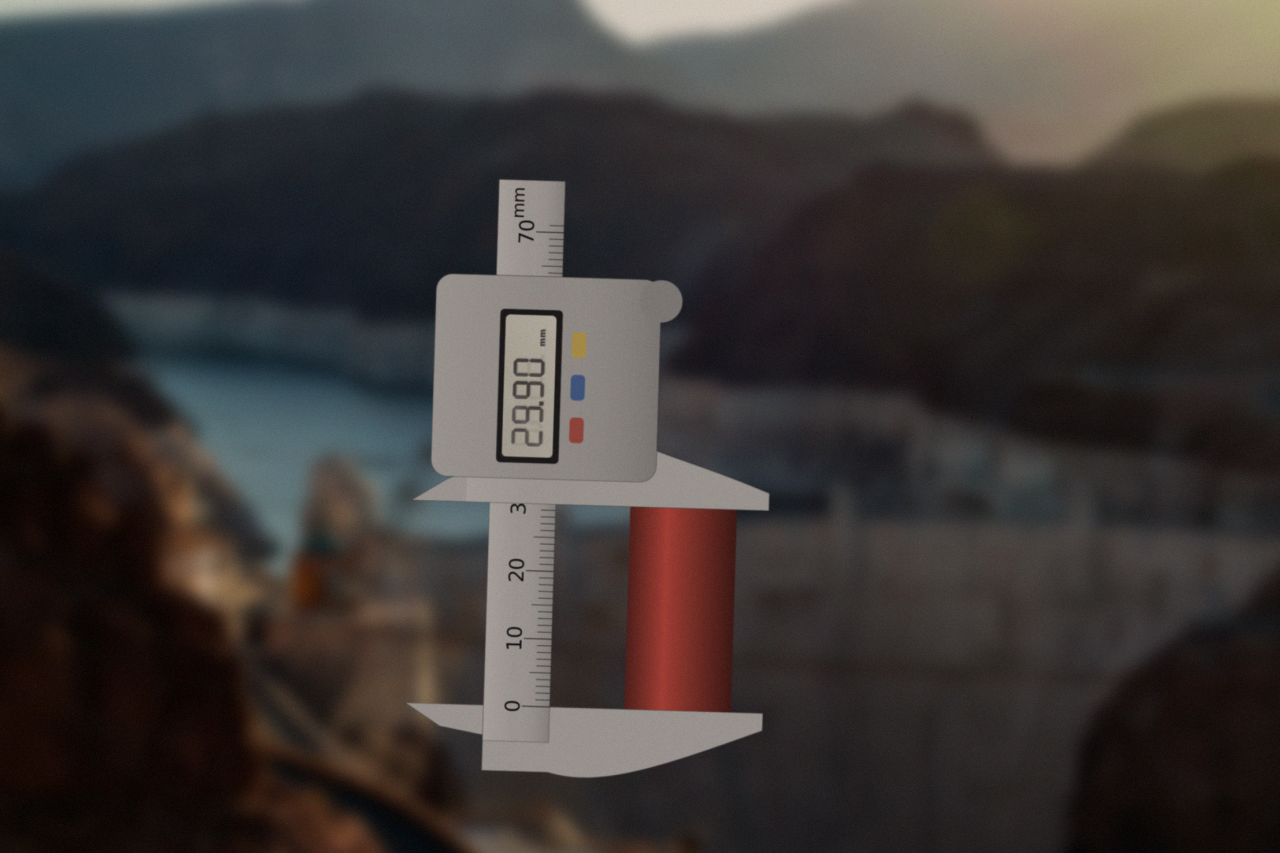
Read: 29.90 mm
